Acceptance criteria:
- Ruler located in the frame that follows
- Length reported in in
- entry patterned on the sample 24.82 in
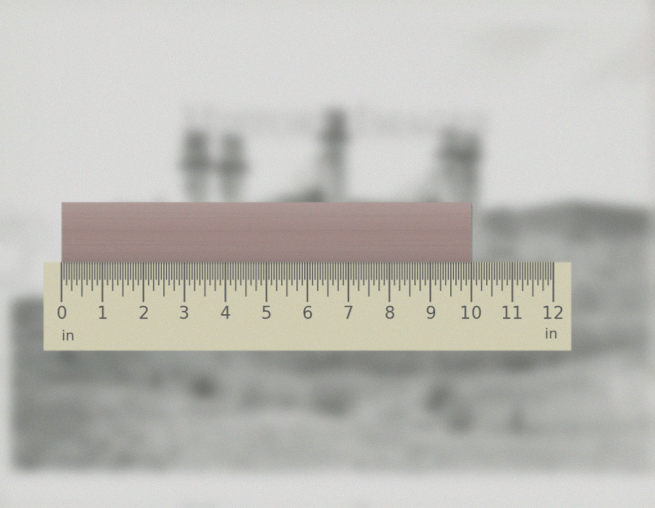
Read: 10 in
